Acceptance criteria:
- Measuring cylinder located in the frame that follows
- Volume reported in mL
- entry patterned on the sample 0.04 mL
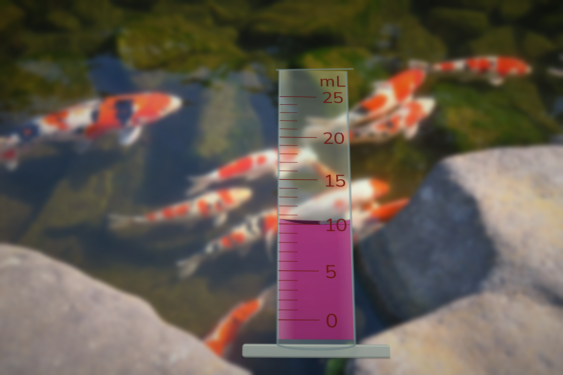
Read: 10 mL
